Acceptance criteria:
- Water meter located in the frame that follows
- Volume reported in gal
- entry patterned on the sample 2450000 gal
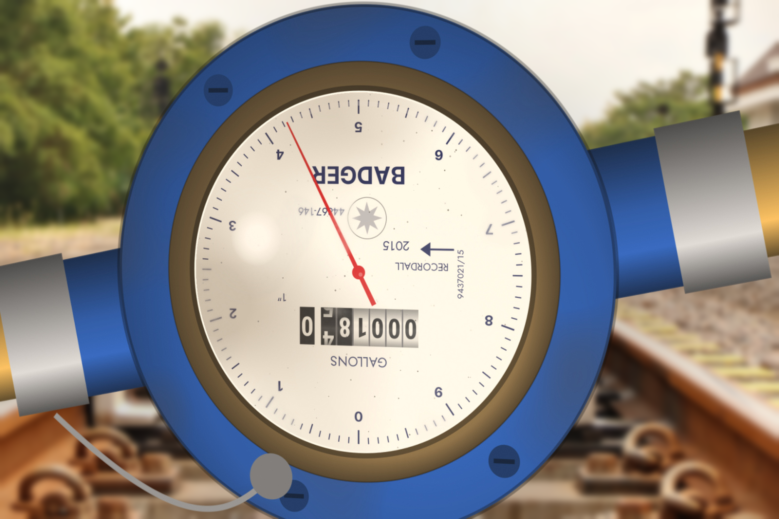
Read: 1844.2 gal
